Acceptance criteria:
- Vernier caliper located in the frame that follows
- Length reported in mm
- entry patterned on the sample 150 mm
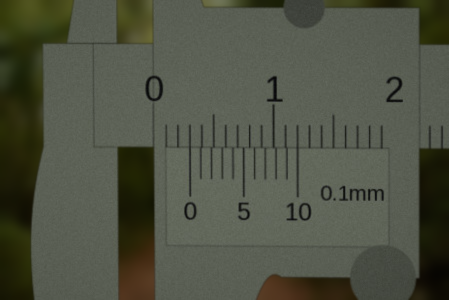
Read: 3.0 mm
